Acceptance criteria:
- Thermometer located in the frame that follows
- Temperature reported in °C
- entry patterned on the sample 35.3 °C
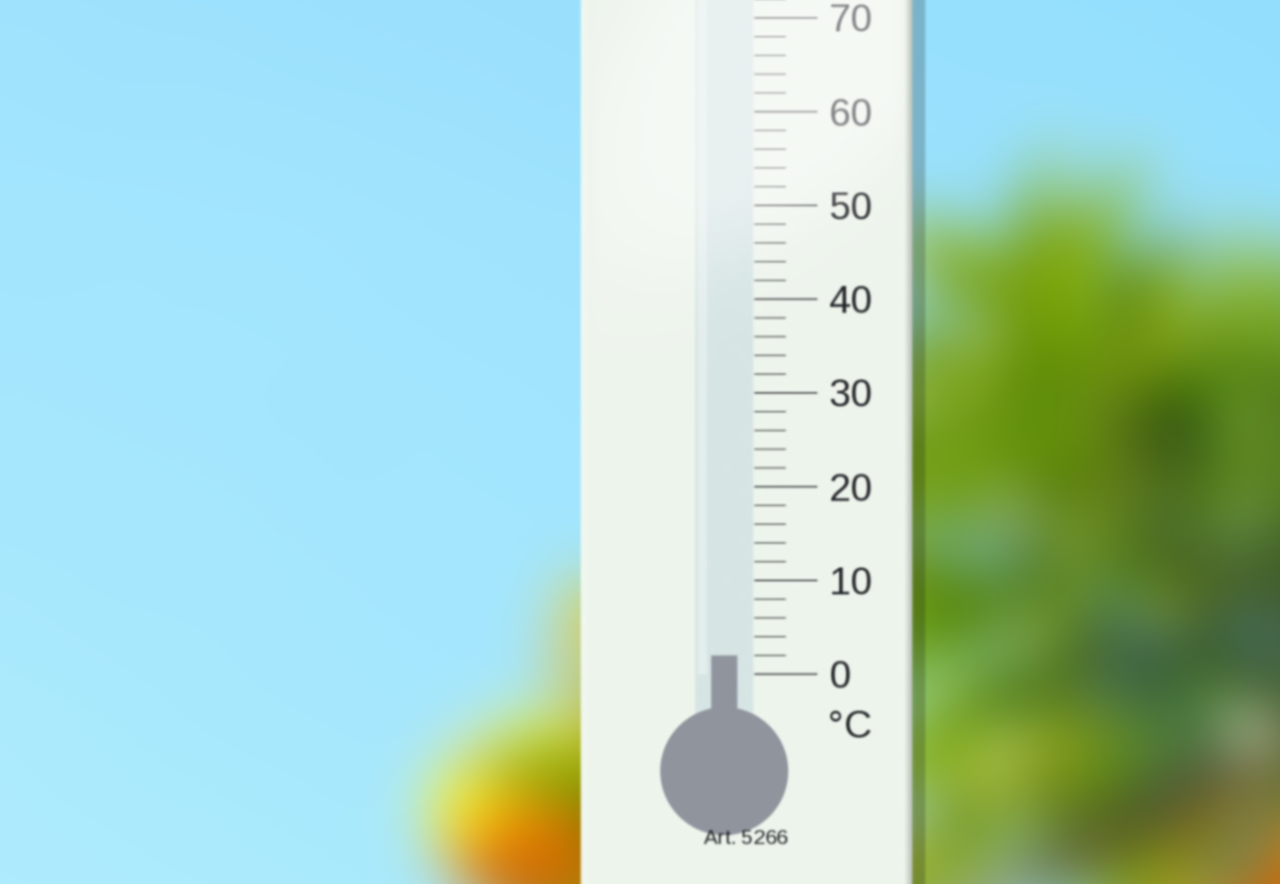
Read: 2 °C
